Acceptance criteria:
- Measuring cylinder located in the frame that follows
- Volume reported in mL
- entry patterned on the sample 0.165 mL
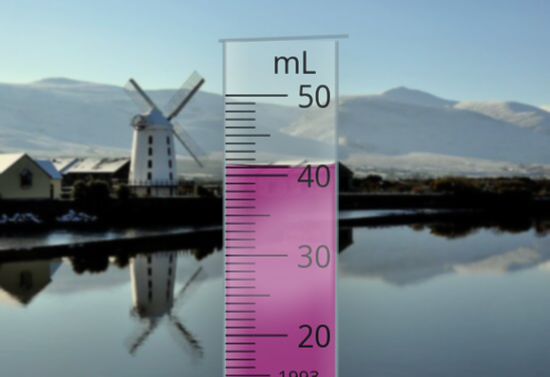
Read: 41 mL
